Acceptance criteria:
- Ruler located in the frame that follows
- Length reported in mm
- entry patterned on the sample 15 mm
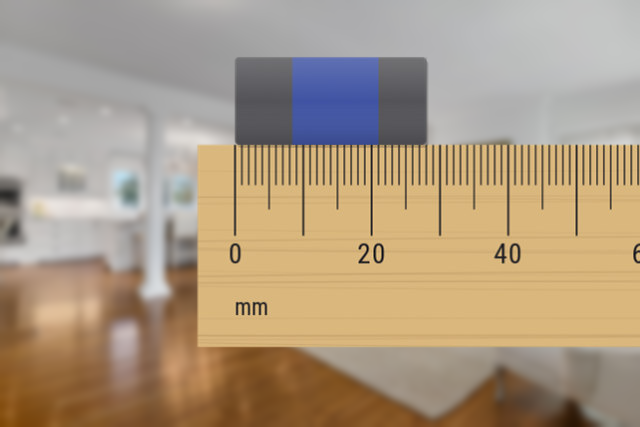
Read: 28 mm
